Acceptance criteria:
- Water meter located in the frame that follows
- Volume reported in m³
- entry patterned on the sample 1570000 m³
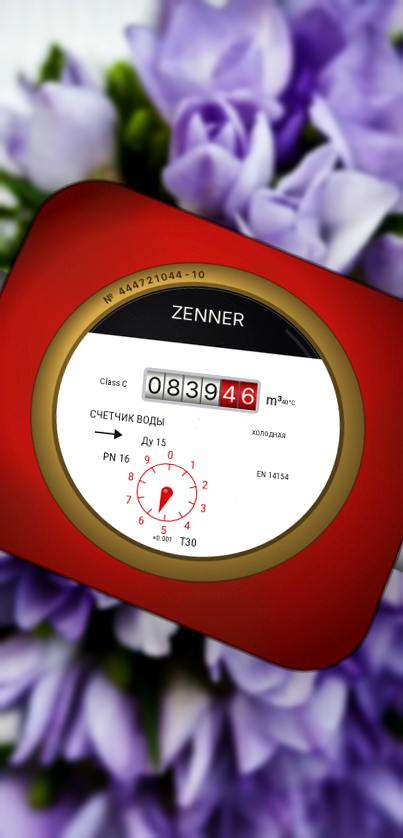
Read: 839.465 m³
